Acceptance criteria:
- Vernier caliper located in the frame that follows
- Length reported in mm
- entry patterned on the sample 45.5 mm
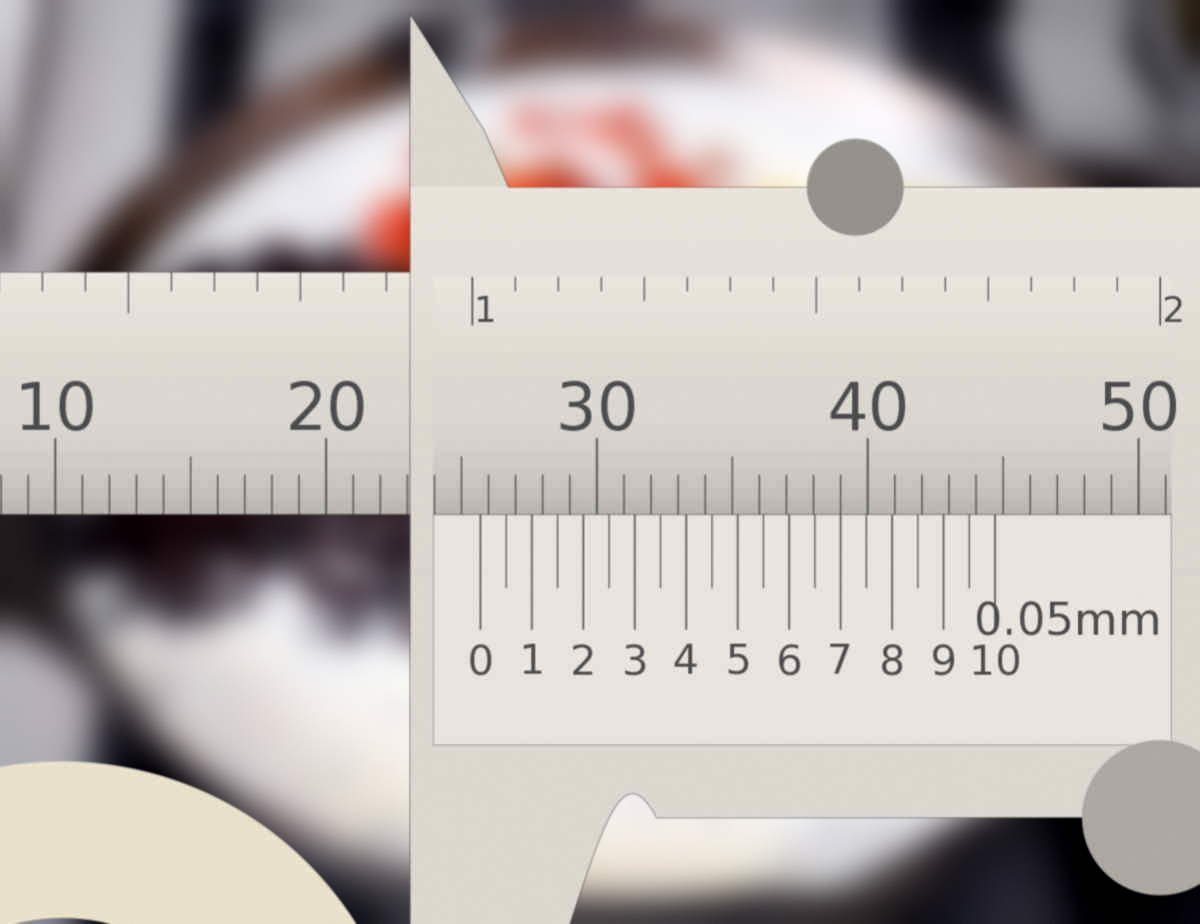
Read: 25.70 mm
